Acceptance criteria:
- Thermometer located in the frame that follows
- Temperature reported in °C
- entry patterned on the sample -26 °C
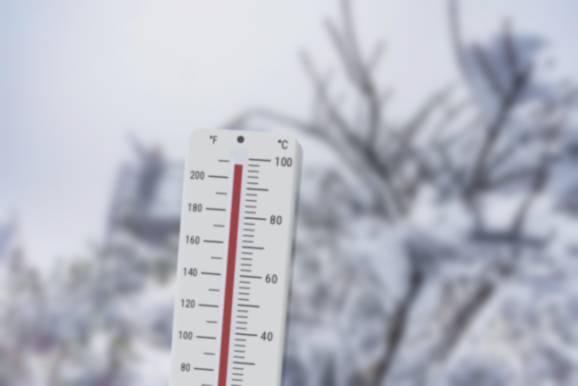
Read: 98 °C
